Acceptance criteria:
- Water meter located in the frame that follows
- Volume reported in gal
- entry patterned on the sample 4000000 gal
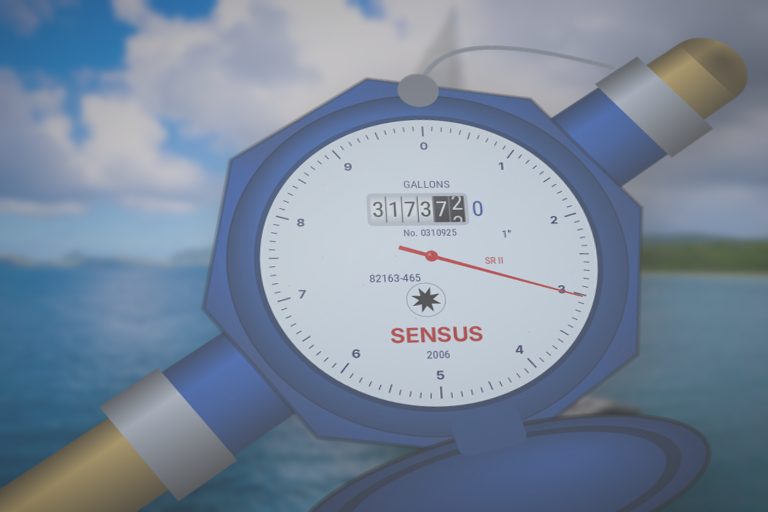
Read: 3173723.0 gal
